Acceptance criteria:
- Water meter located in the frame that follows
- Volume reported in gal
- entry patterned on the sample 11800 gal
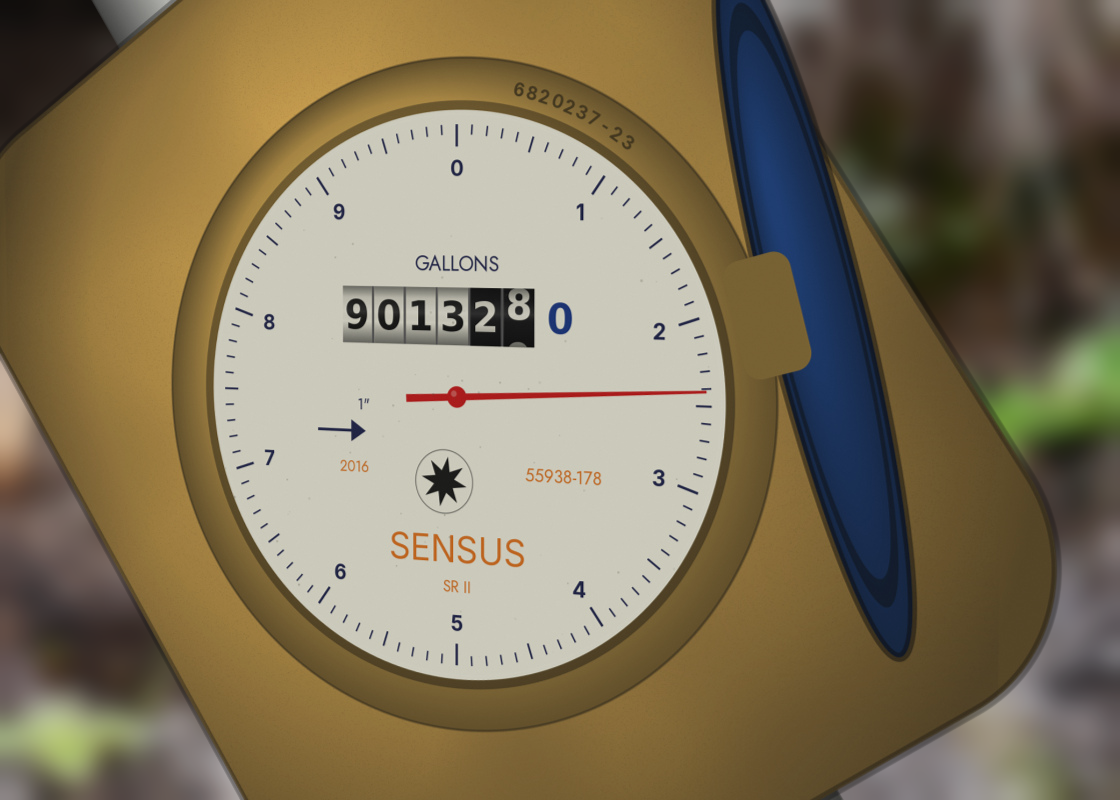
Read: 9013282.4 gal
